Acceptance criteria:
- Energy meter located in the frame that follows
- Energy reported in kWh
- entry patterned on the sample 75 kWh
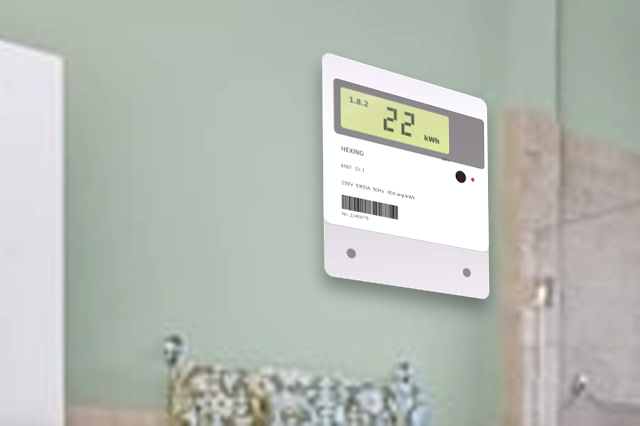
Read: 22 kWh
